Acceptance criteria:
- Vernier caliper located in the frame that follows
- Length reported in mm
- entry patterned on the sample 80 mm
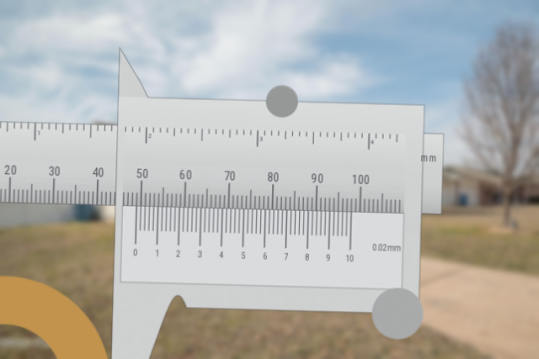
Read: 49.0 mm
